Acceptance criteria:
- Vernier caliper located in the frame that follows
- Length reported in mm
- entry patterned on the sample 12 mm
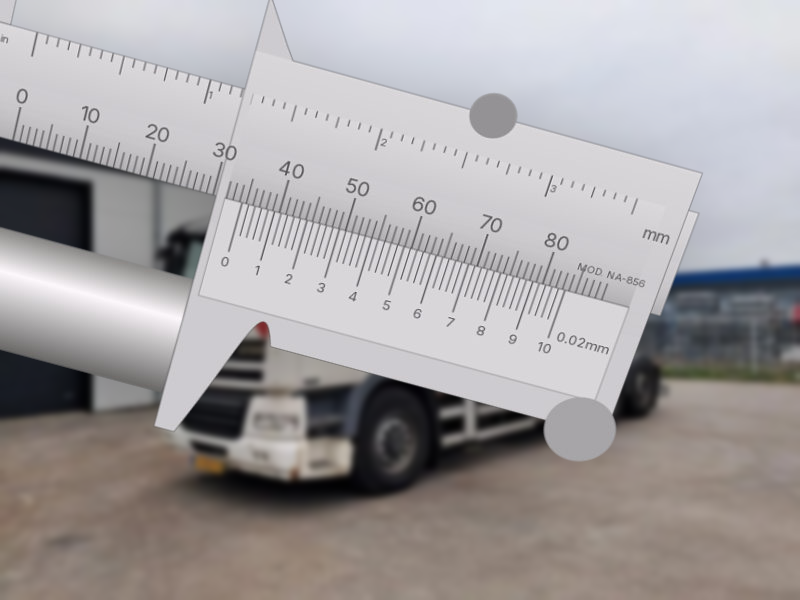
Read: 34.4 mm
